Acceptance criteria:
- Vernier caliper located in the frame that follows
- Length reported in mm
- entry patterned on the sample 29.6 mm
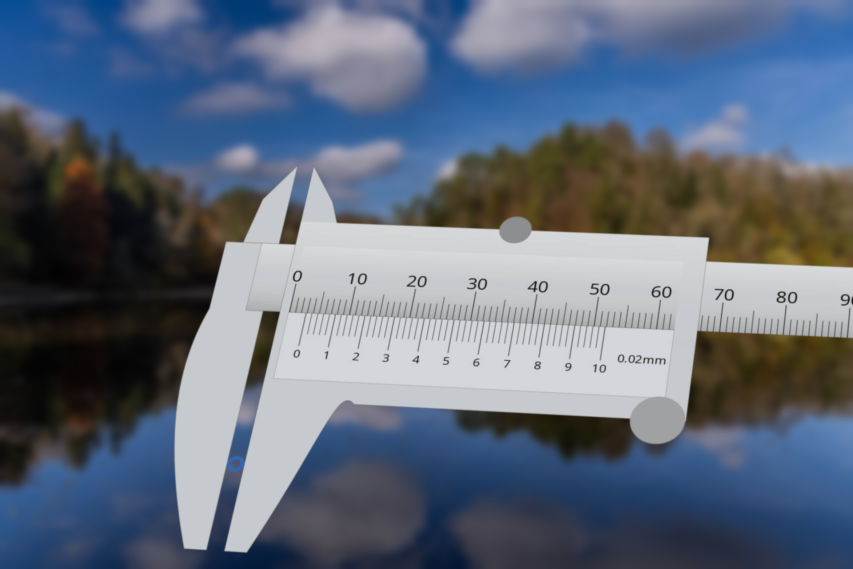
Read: 2.8 mm
